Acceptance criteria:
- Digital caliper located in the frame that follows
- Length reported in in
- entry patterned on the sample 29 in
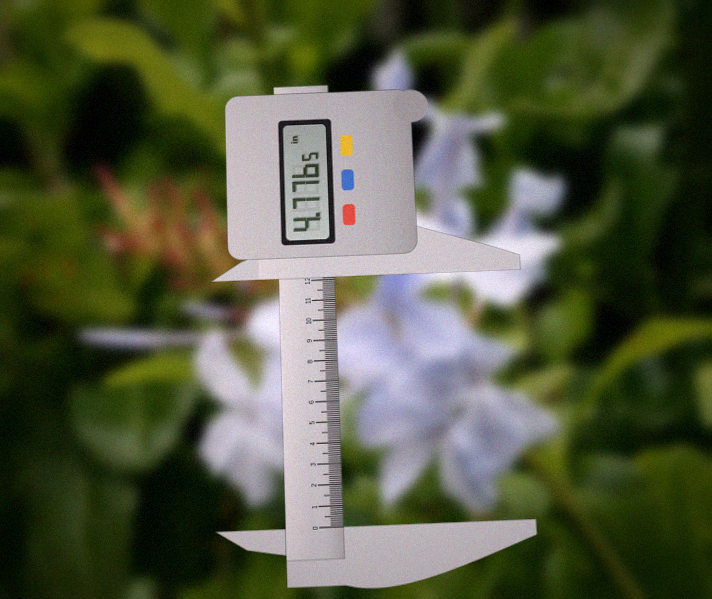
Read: 4.7765 in
